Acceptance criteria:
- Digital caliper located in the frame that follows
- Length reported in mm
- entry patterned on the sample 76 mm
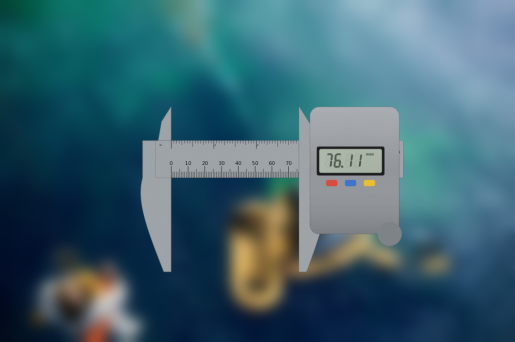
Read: 76.11 mm
